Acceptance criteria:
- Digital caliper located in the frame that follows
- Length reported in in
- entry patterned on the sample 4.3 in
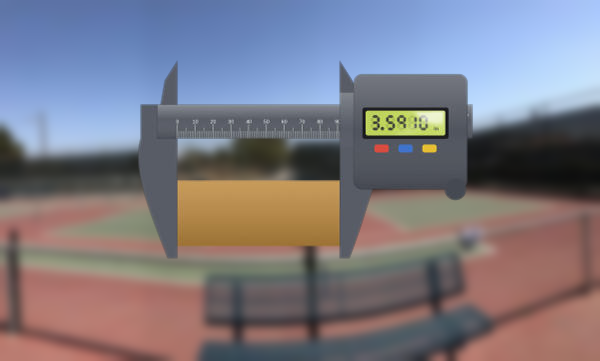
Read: 3.5910 in
